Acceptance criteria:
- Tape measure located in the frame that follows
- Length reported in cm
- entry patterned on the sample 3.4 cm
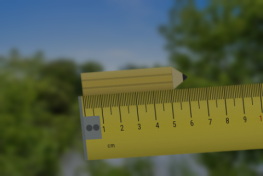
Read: 6 cm
